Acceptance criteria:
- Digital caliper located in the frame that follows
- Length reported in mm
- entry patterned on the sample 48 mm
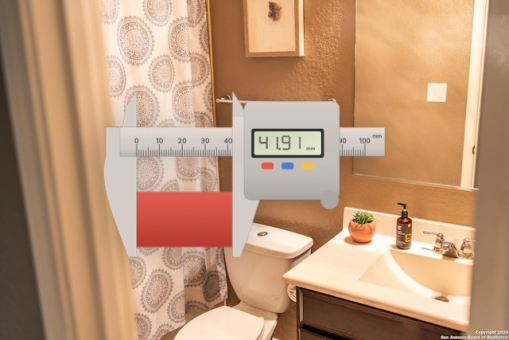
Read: 41.91 mm
